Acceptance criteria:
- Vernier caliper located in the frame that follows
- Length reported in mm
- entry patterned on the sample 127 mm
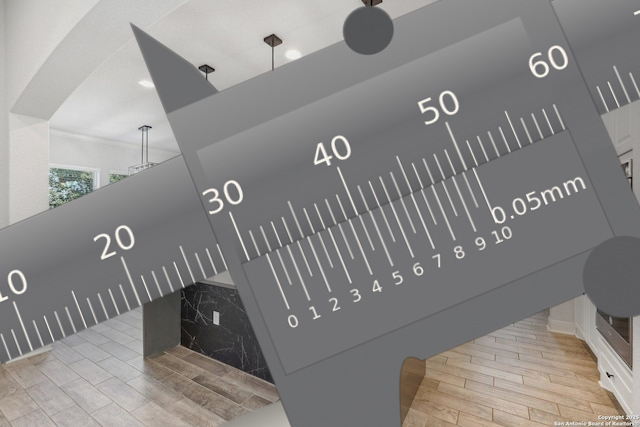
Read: 31.6 mm
